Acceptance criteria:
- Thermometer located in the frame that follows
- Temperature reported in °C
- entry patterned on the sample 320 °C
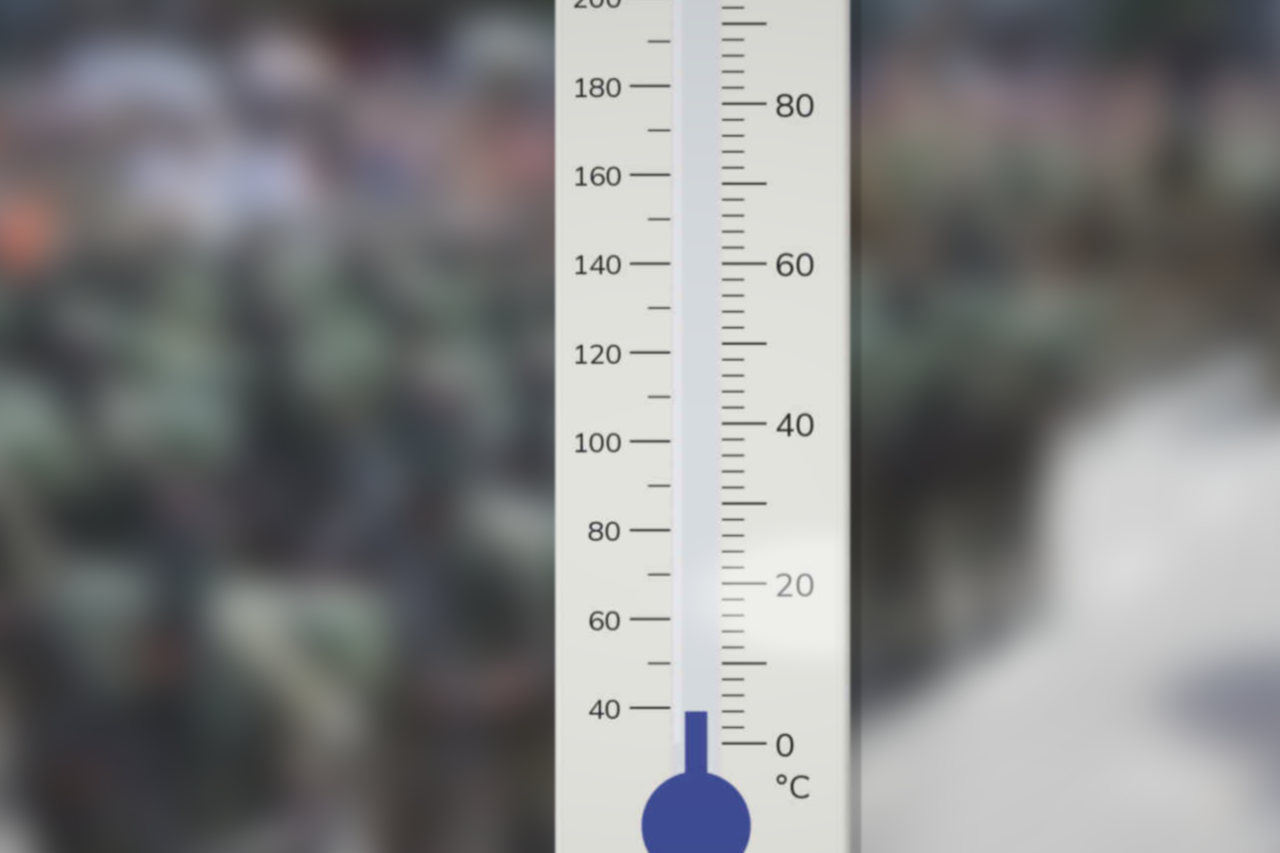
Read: 4 °C
